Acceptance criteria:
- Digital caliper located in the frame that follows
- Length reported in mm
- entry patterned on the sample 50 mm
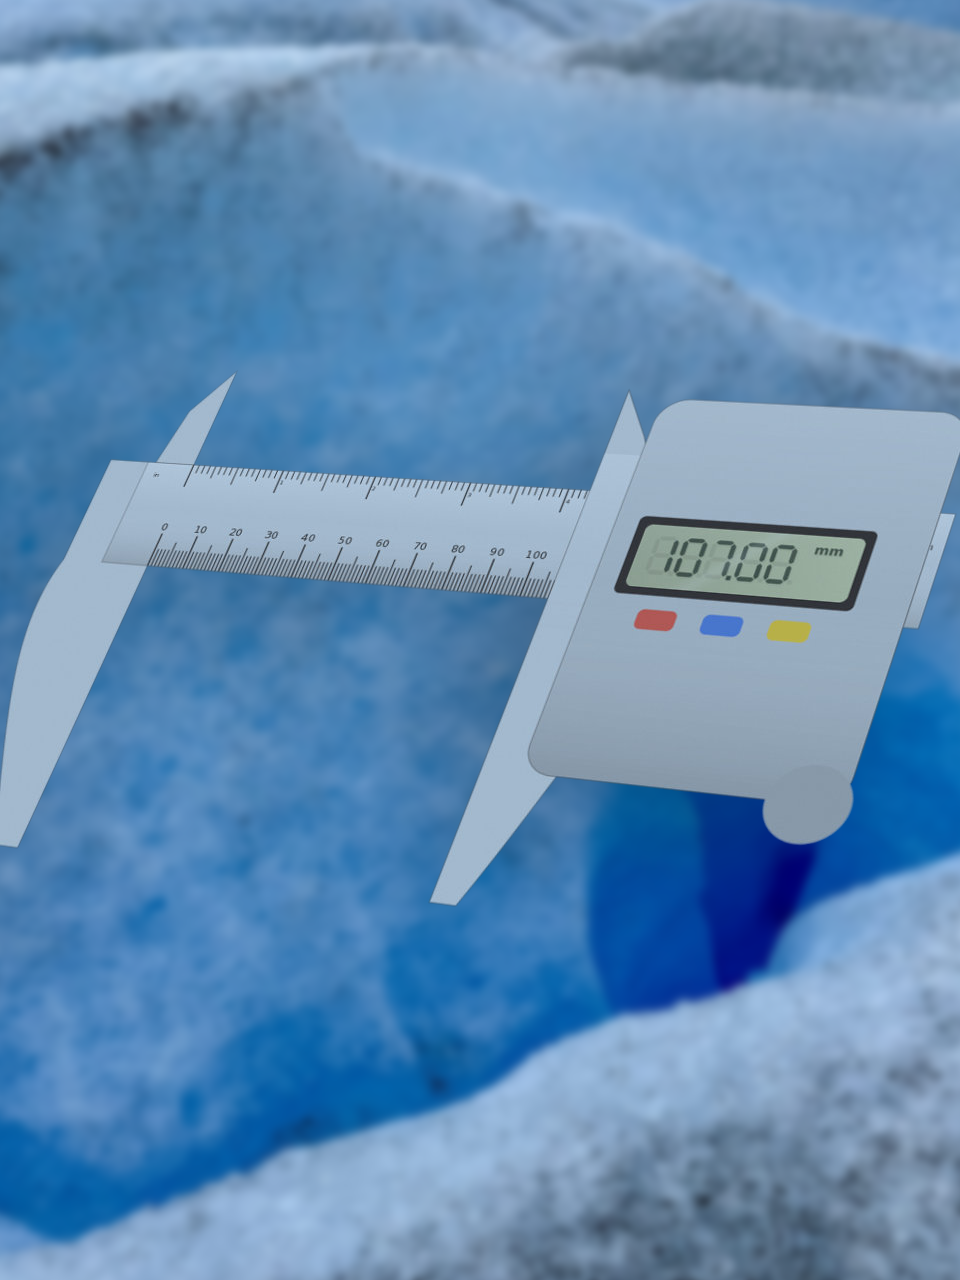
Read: 107.00 mm
